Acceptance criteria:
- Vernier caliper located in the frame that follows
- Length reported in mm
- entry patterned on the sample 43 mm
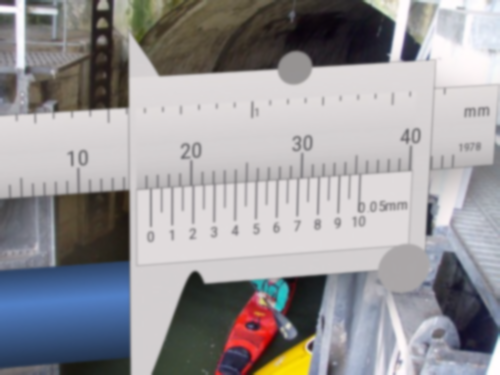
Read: 16.4 mm
